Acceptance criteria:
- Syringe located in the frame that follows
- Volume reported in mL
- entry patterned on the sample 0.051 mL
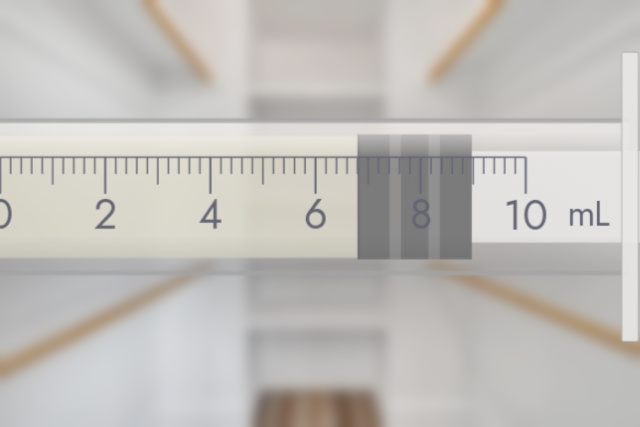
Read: 6.8 mL
